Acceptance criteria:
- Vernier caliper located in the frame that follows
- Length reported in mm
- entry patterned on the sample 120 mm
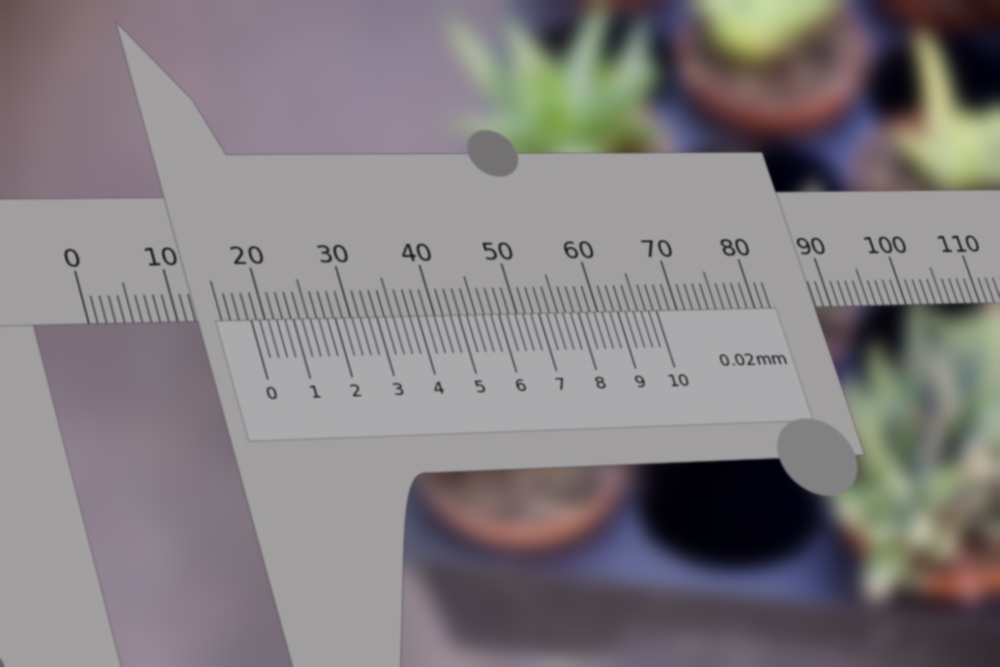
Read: 18.4 mm
